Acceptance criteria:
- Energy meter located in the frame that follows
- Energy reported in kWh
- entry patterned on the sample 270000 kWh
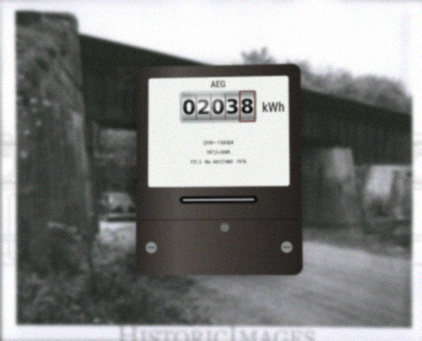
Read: 203.8 kWh
